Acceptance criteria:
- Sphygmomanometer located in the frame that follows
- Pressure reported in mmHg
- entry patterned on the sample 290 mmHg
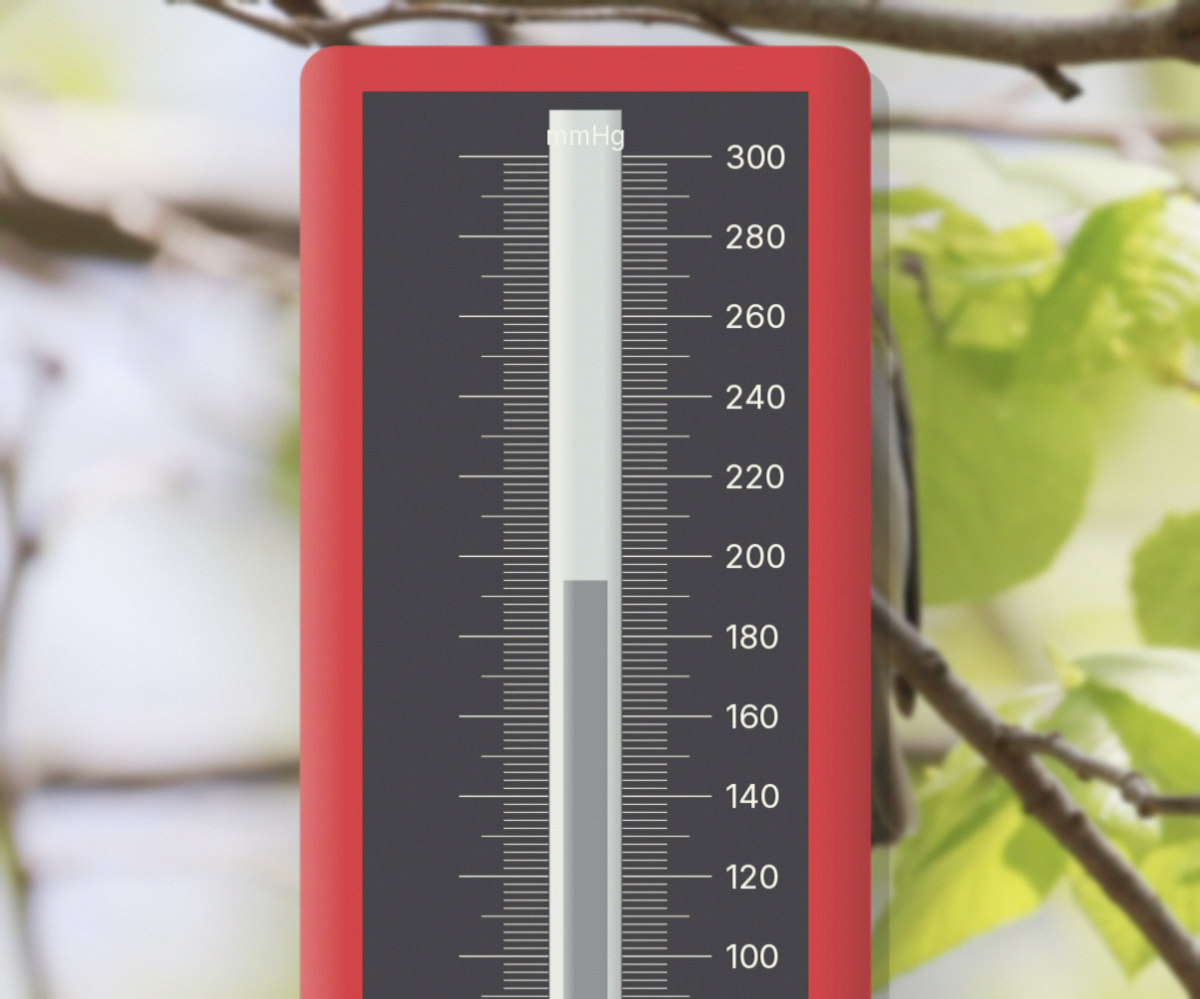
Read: 194 mmHg
